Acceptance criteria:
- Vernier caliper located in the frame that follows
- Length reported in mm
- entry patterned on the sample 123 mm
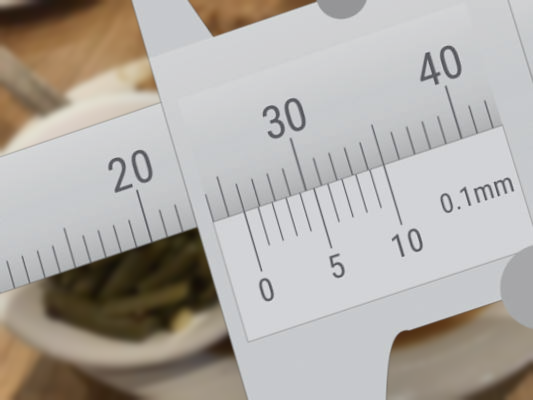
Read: 26.0 mm
